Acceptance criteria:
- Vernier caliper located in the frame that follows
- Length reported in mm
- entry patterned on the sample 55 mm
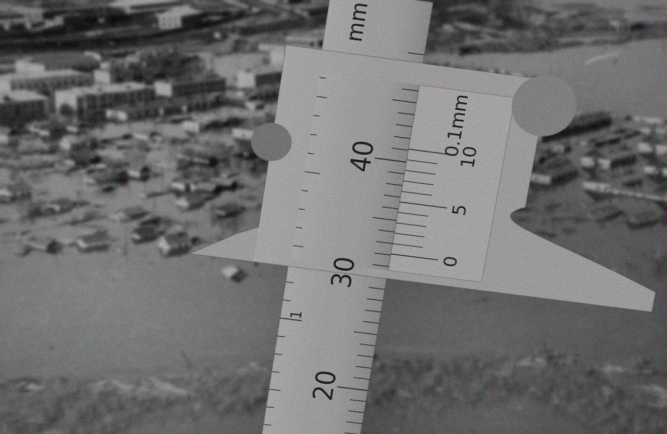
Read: 32.1 mm
